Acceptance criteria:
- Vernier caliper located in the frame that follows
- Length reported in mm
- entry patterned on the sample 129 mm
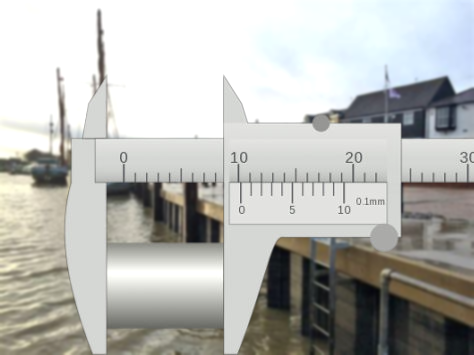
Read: 10.2 mm
